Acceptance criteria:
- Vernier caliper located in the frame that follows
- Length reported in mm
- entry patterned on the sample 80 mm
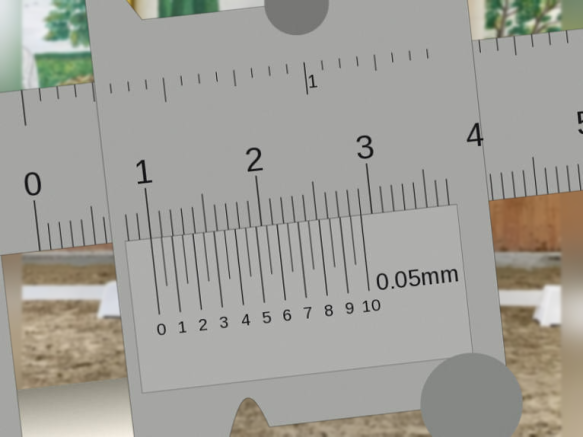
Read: 10.0 mm
